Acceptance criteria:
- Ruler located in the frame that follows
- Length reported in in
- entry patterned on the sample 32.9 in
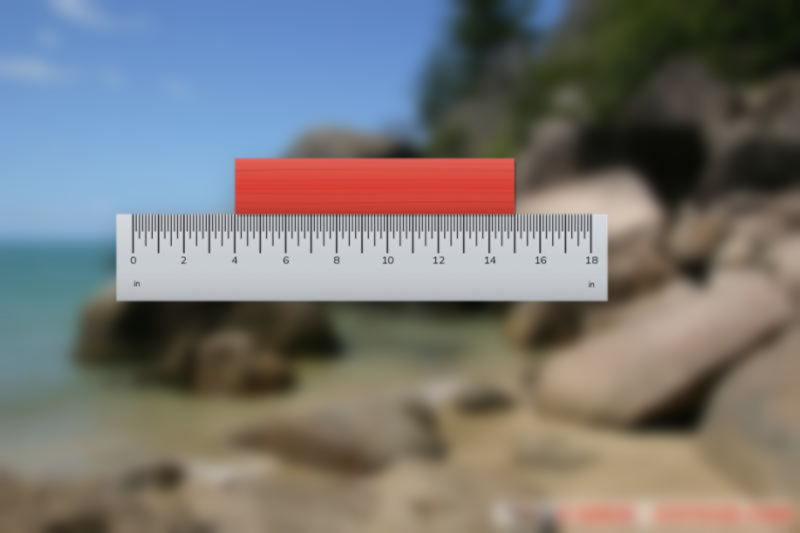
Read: 11 in
